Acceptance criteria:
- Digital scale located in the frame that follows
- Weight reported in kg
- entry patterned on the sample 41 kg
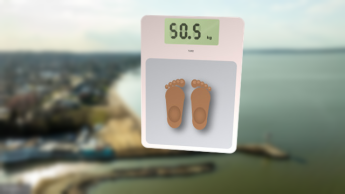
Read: 50.5 kg
